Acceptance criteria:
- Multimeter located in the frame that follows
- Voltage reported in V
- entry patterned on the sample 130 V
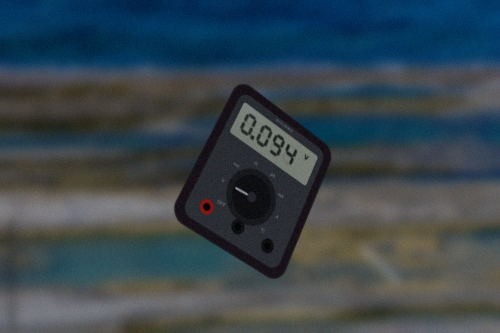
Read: 0.094 V
